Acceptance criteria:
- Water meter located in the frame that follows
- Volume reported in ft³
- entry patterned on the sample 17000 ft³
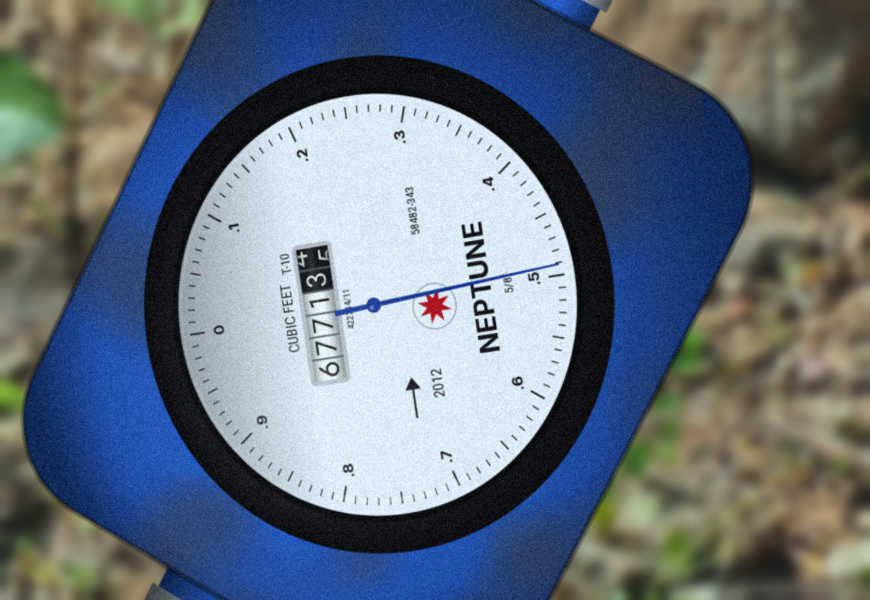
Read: 677134.49 ft³
